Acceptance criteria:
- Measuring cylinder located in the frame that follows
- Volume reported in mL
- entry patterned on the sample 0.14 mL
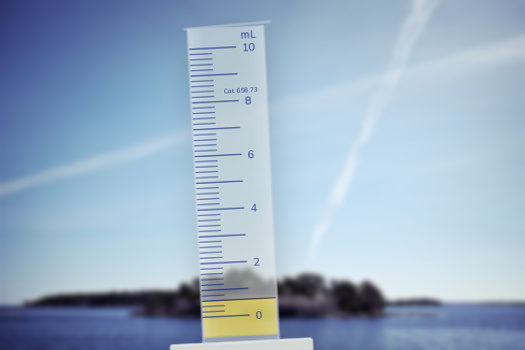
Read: 0.6 mL
